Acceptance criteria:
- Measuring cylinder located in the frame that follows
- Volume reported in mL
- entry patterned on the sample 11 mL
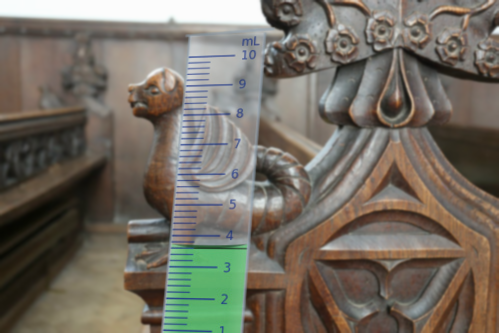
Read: 3.6 mL
